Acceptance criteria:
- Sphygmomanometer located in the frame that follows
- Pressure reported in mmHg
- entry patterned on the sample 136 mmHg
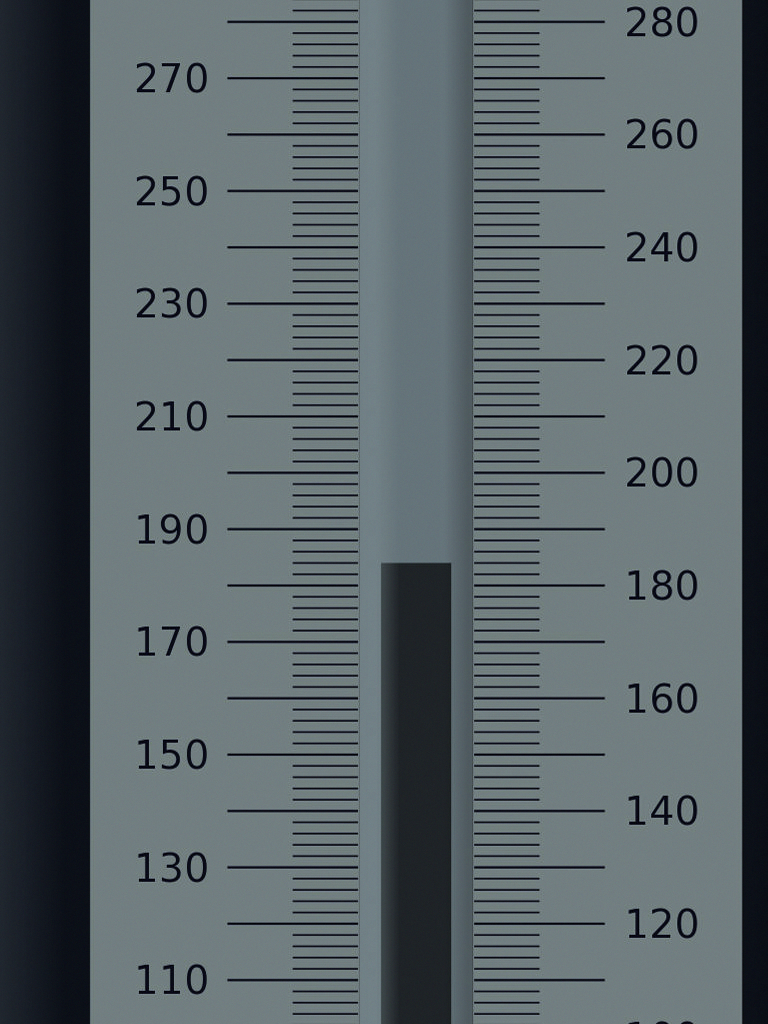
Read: 184 mmHg
